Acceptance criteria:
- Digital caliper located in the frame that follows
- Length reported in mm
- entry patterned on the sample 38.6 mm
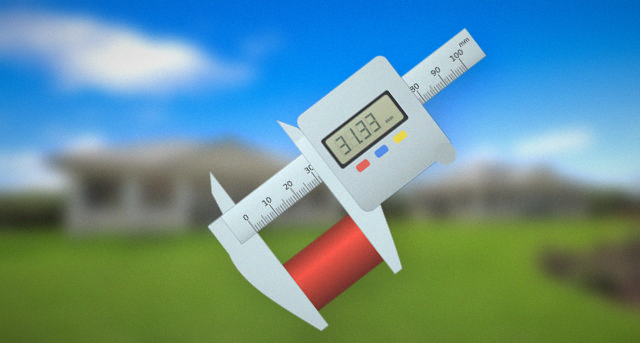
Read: 31.33 mm
